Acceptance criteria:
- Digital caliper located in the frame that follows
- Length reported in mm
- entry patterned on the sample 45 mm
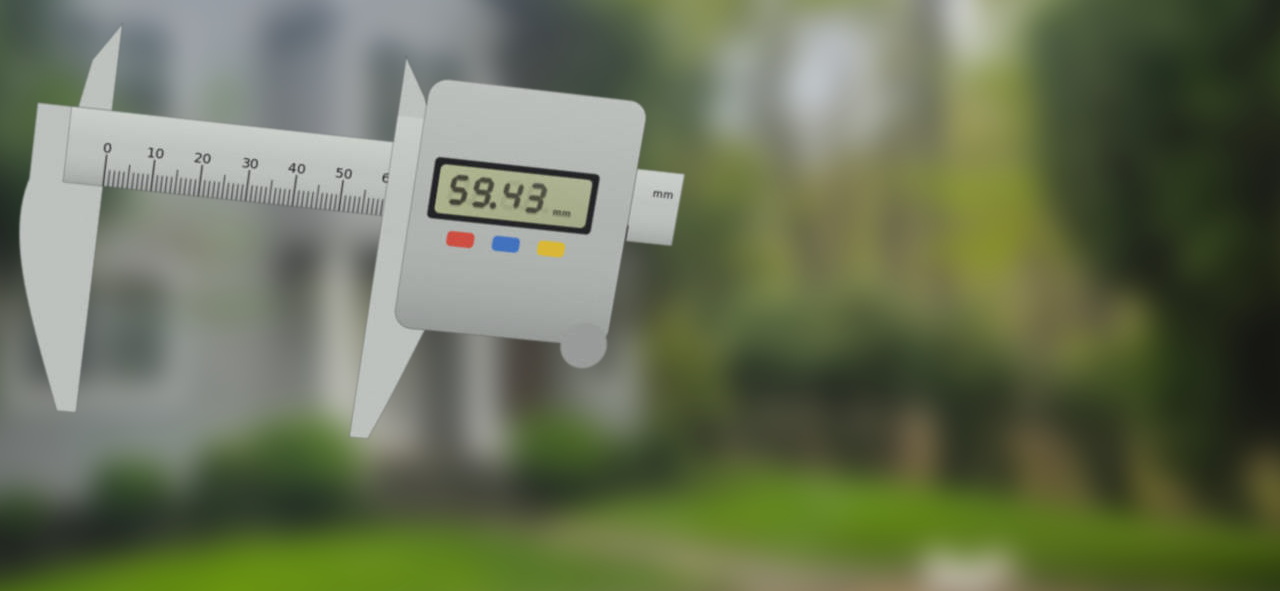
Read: 59.43 mm
